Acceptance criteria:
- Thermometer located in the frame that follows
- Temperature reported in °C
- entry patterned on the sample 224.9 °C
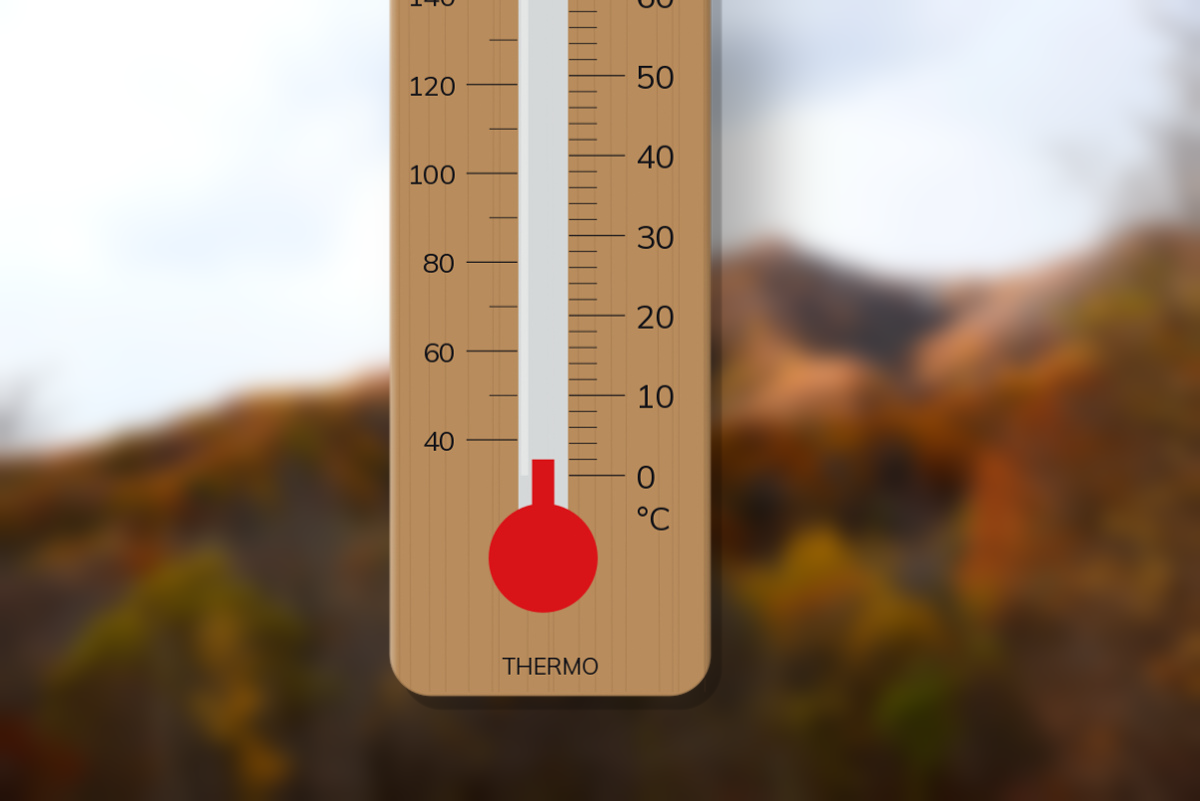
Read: 2 °C
